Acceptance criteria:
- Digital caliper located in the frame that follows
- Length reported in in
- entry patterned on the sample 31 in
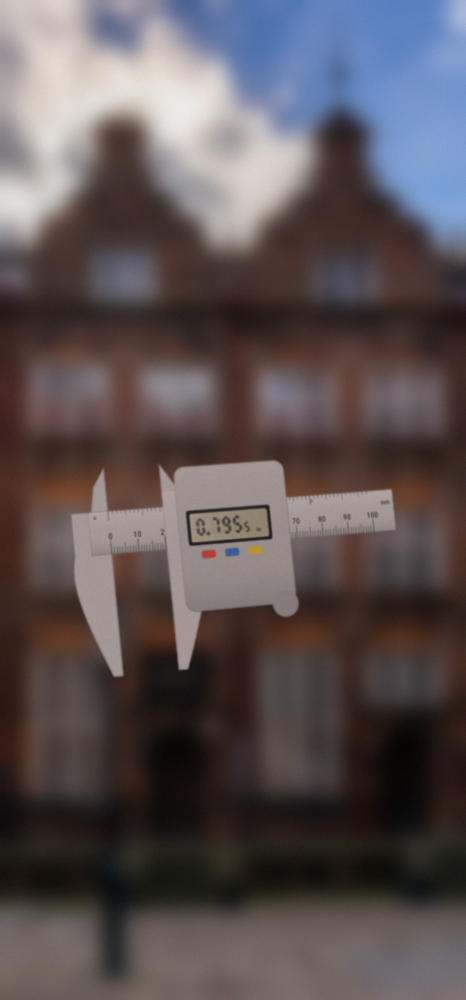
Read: 0.7955 in
